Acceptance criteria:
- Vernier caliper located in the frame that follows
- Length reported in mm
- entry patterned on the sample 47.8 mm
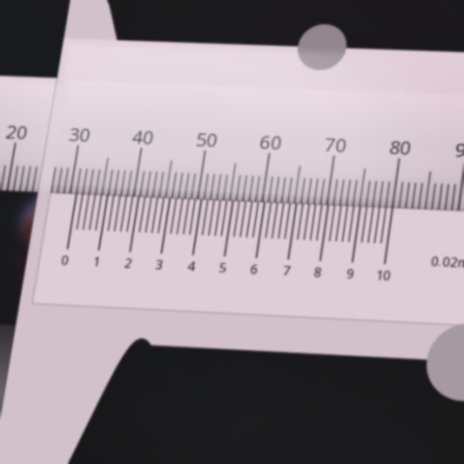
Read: 31.0 mm
